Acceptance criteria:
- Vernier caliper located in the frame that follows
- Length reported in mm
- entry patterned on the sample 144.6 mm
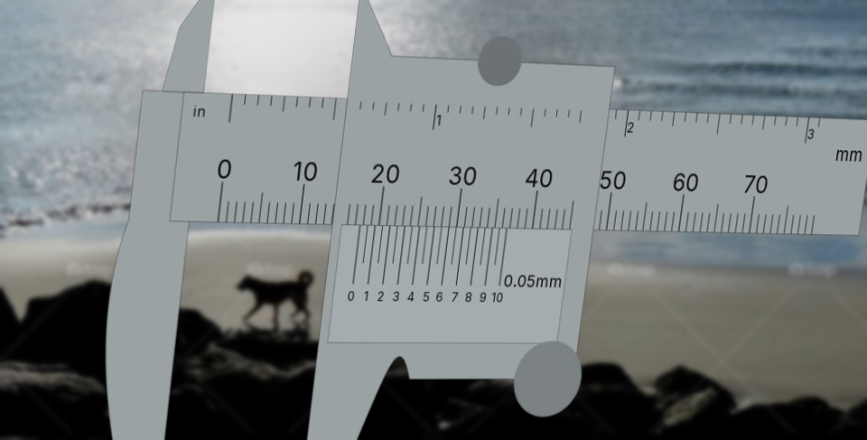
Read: 17.6 mm
